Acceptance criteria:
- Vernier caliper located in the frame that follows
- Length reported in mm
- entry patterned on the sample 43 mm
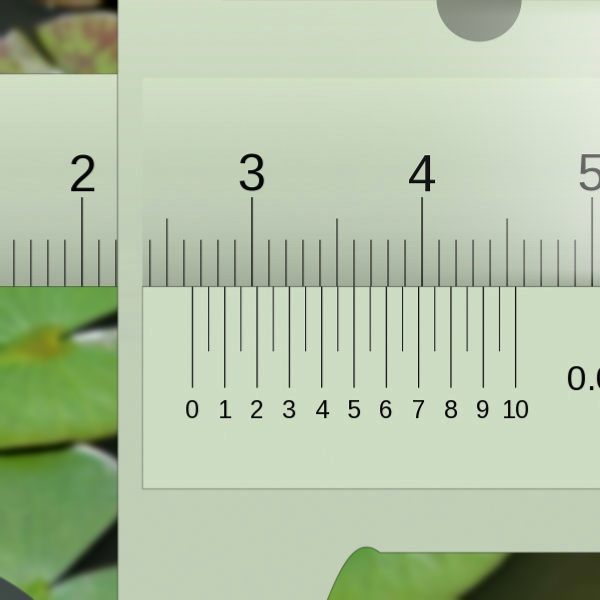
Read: 26.5 mm
